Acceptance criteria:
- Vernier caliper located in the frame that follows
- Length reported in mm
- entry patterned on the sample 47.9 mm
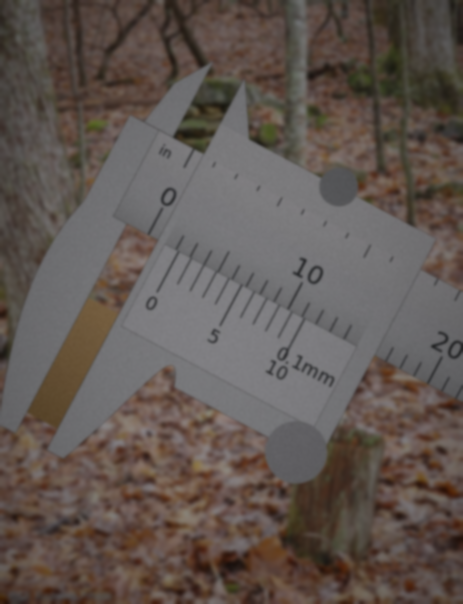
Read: 2.2 mm
